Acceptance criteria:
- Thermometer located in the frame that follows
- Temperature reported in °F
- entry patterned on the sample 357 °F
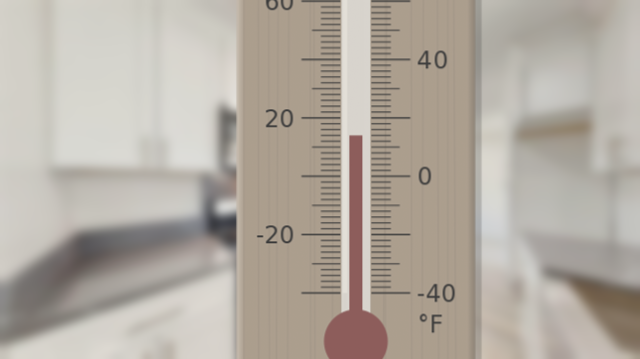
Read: 14 °F
